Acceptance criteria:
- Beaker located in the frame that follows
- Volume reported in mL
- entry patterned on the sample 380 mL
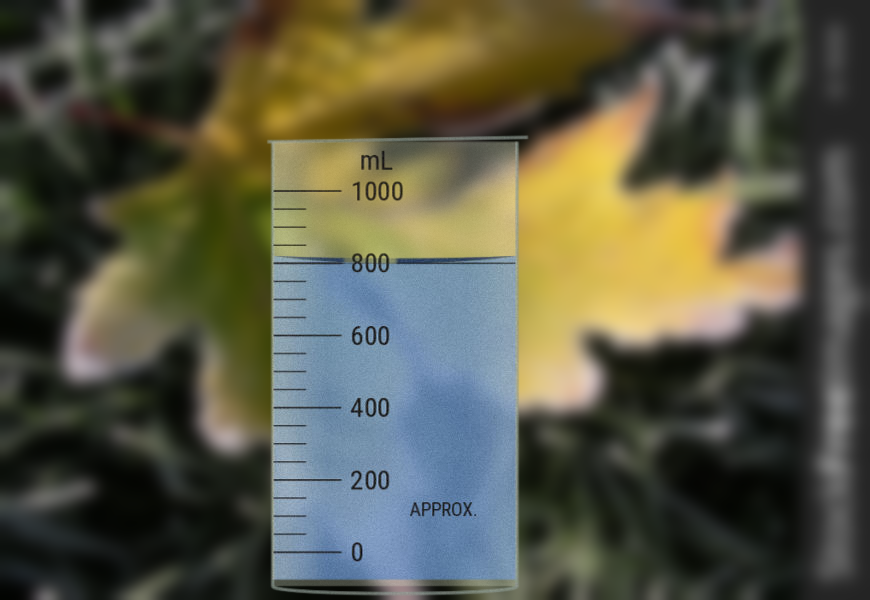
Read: 800 mL
